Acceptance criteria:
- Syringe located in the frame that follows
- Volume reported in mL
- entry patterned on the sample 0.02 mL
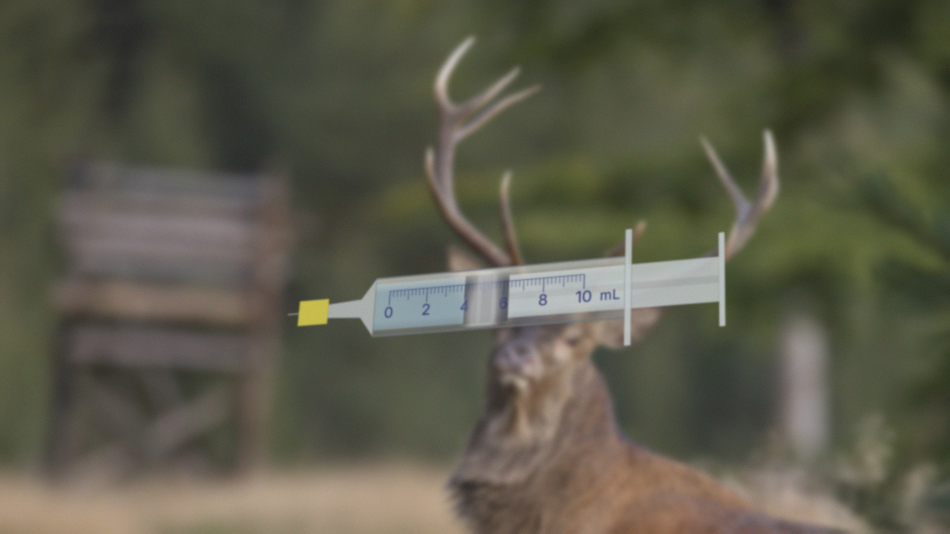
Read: 4 mL
